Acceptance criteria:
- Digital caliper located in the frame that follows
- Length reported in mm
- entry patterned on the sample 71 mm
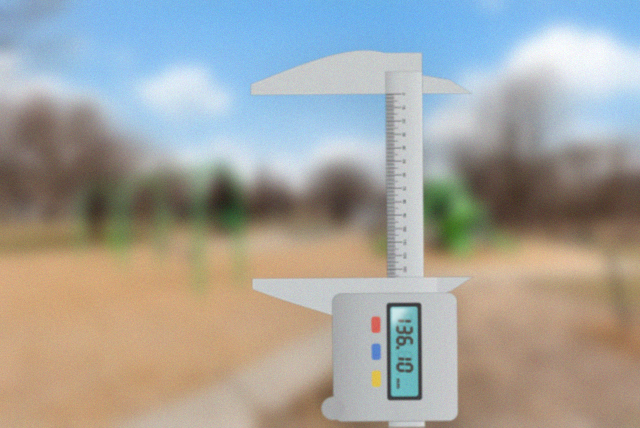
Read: 136.10 mm
